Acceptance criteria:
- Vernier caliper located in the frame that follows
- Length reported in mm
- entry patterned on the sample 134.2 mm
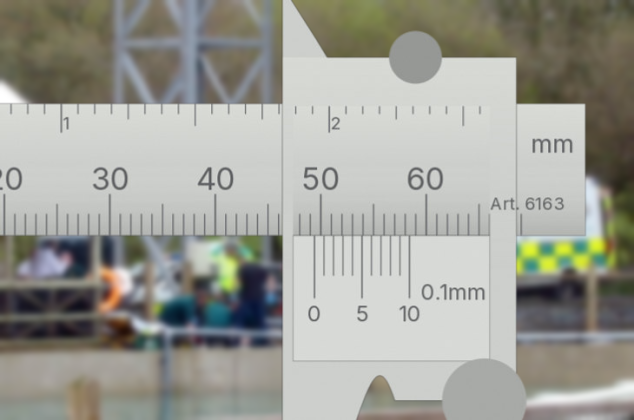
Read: 49.4 mm
